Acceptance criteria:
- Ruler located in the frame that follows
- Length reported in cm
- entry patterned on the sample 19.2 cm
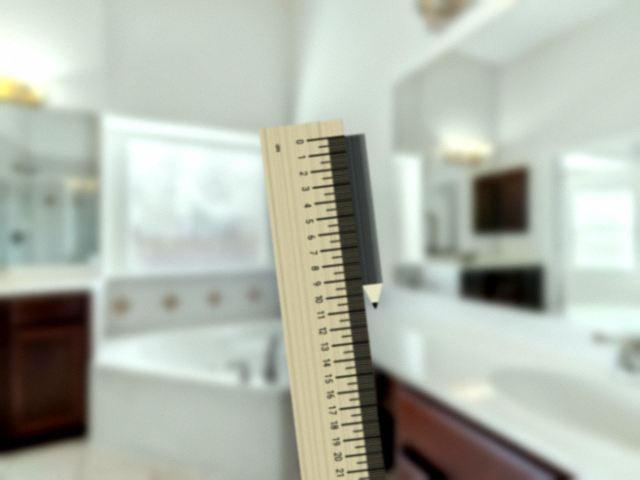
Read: 11 cm
